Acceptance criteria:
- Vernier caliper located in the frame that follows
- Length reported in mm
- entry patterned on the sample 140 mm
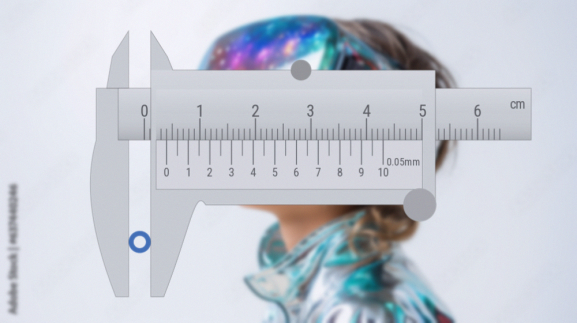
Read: 4.0 mm
